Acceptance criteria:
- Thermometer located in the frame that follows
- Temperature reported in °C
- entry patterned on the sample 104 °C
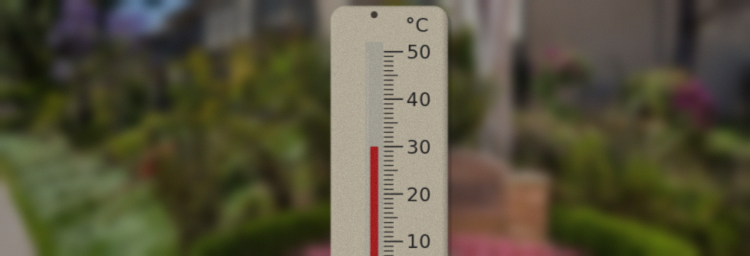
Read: 30 °C
